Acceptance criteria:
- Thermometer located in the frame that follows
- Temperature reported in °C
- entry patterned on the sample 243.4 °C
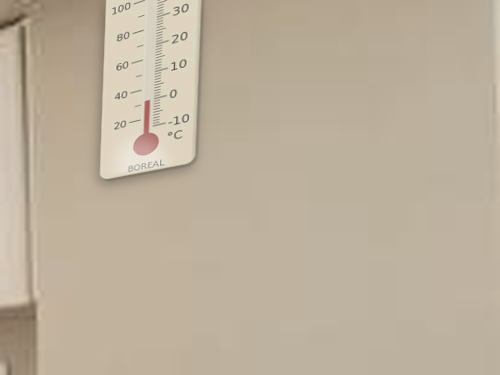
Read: 0 °C
